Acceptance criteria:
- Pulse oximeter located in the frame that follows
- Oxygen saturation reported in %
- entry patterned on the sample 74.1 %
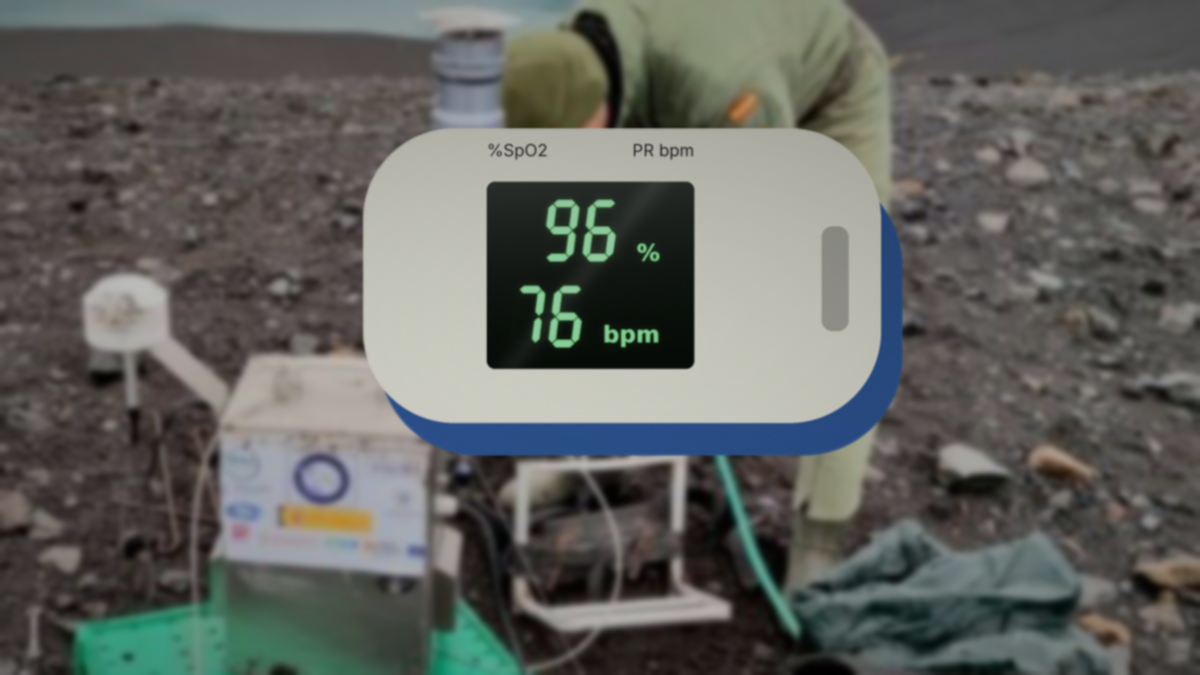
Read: 96 %
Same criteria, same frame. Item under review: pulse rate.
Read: 76 bpm
